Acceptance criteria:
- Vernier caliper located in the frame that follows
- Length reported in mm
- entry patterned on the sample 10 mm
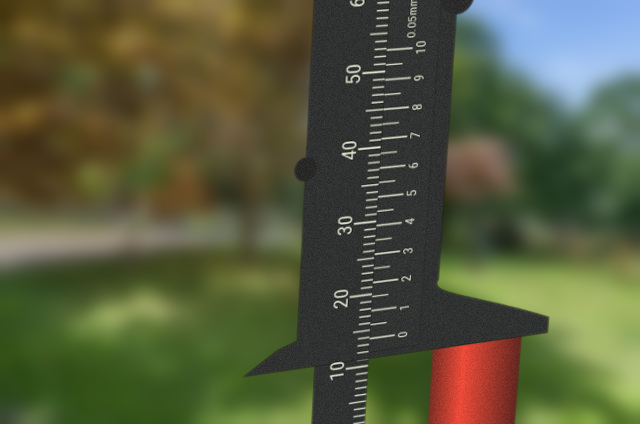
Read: 13.8 mm
